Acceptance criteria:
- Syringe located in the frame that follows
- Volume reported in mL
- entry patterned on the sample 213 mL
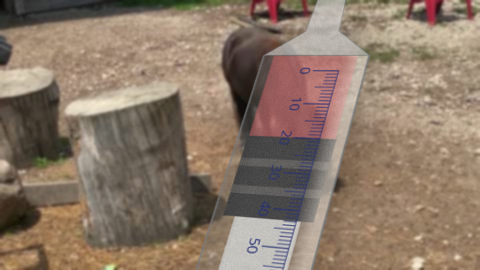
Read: 20 mL
